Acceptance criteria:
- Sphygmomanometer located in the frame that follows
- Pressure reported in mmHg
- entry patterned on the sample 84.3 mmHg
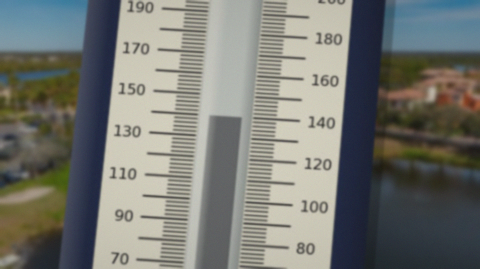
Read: 140 mmHg
